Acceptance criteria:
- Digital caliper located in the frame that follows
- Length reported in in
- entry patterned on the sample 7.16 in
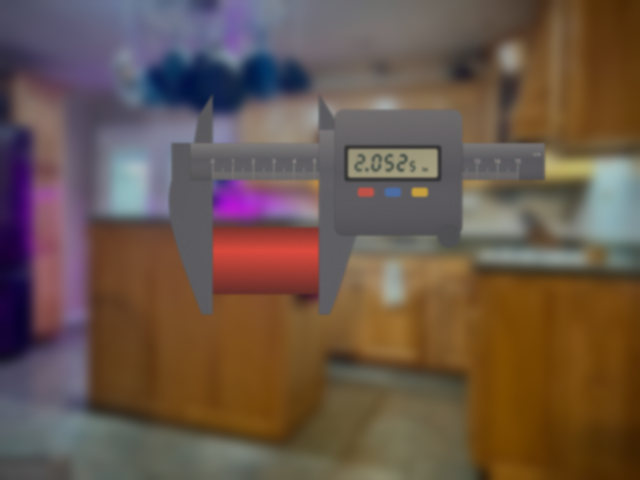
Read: 2.0525 in
